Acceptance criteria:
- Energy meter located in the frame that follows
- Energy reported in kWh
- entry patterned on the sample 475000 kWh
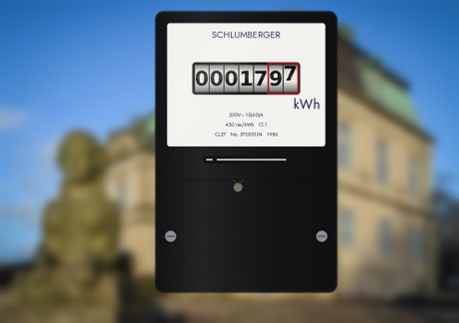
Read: 17.97 kWh
